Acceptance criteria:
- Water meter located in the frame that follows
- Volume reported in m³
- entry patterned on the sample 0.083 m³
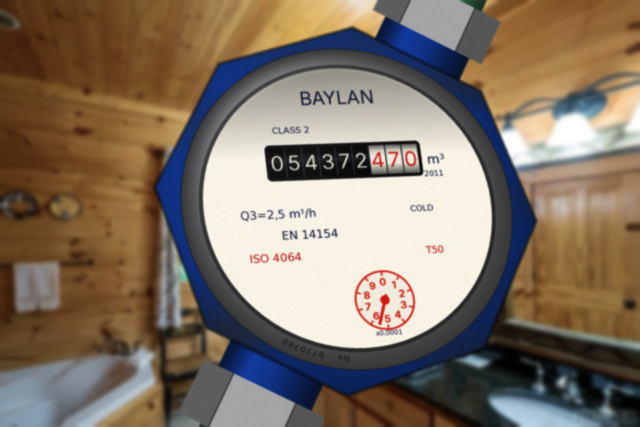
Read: 54372.4705 m³
